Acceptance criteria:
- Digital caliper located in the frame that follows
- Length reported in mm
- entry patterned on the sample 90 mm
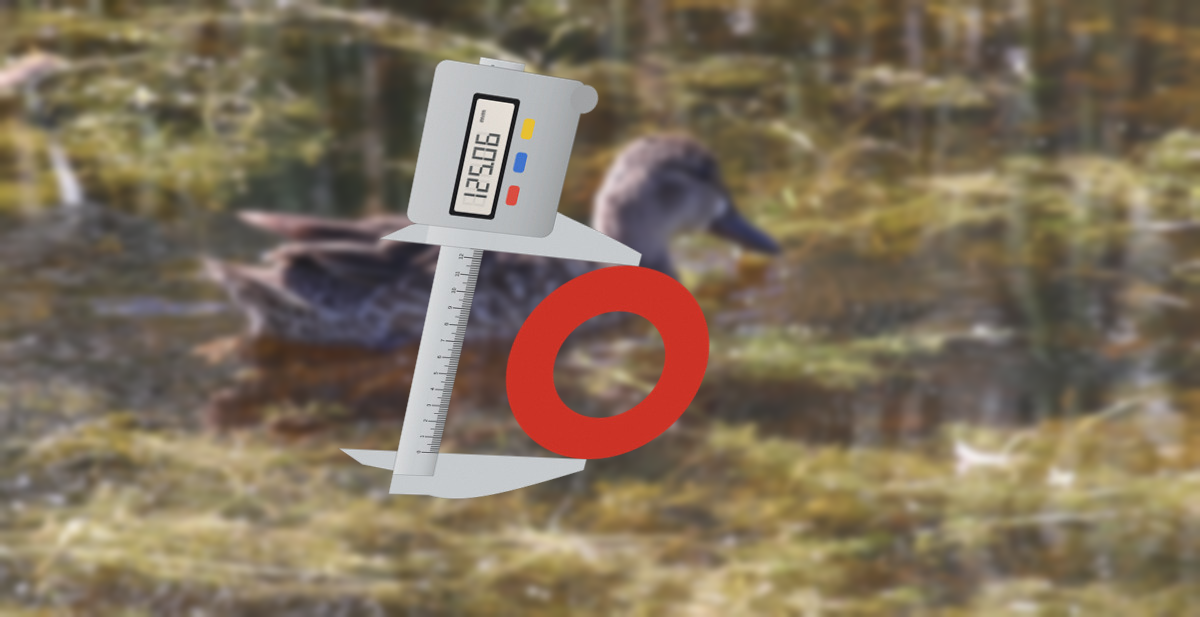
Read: 125.06 mm
